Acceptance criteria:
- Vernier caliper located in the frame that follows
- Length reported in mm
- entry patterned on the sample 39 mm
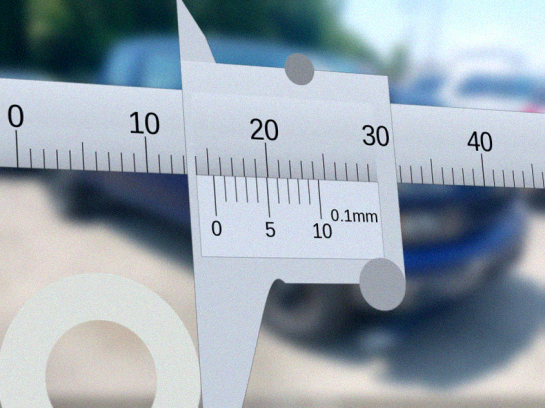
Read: 15.4 mm
